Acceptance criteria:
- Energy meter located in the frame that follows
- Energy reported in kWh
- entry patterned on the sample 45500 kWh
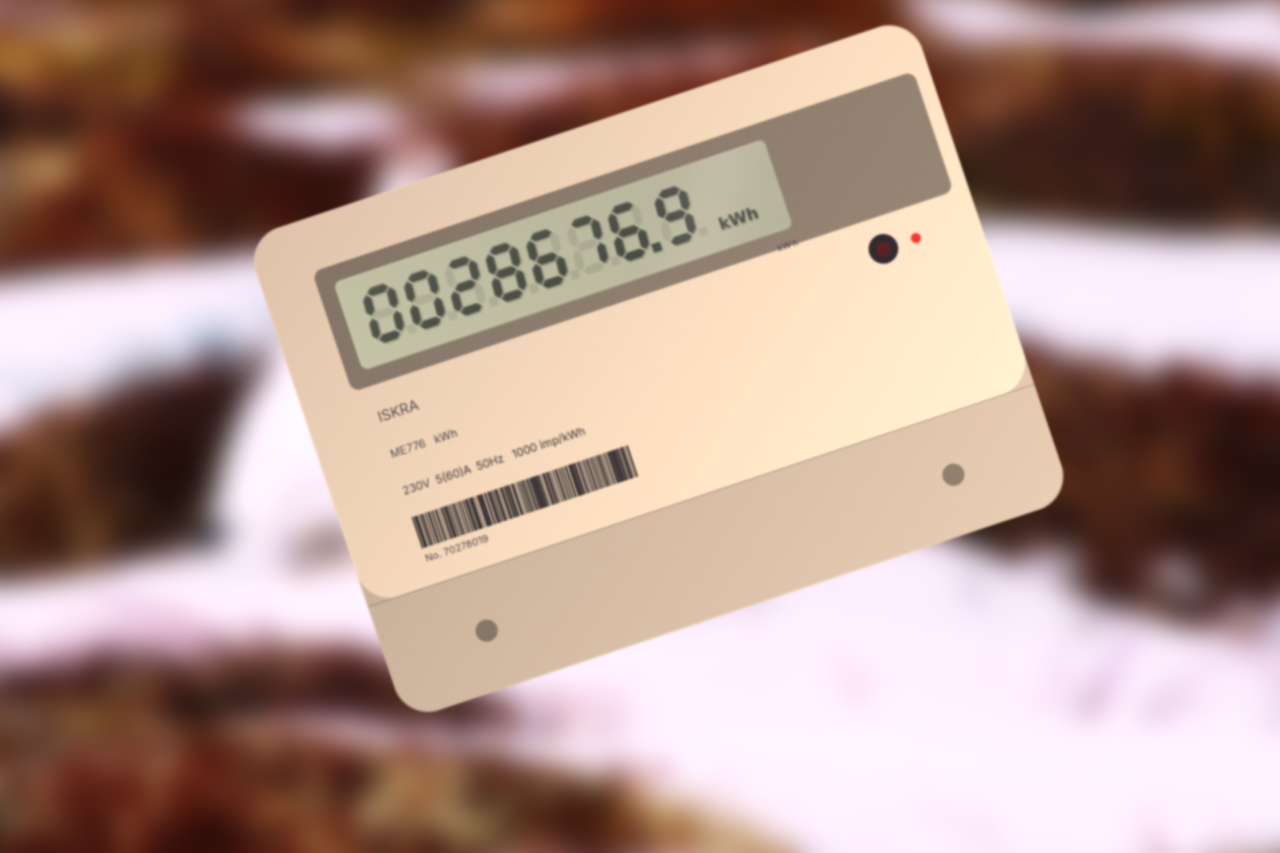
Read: 28676.9 kWh
